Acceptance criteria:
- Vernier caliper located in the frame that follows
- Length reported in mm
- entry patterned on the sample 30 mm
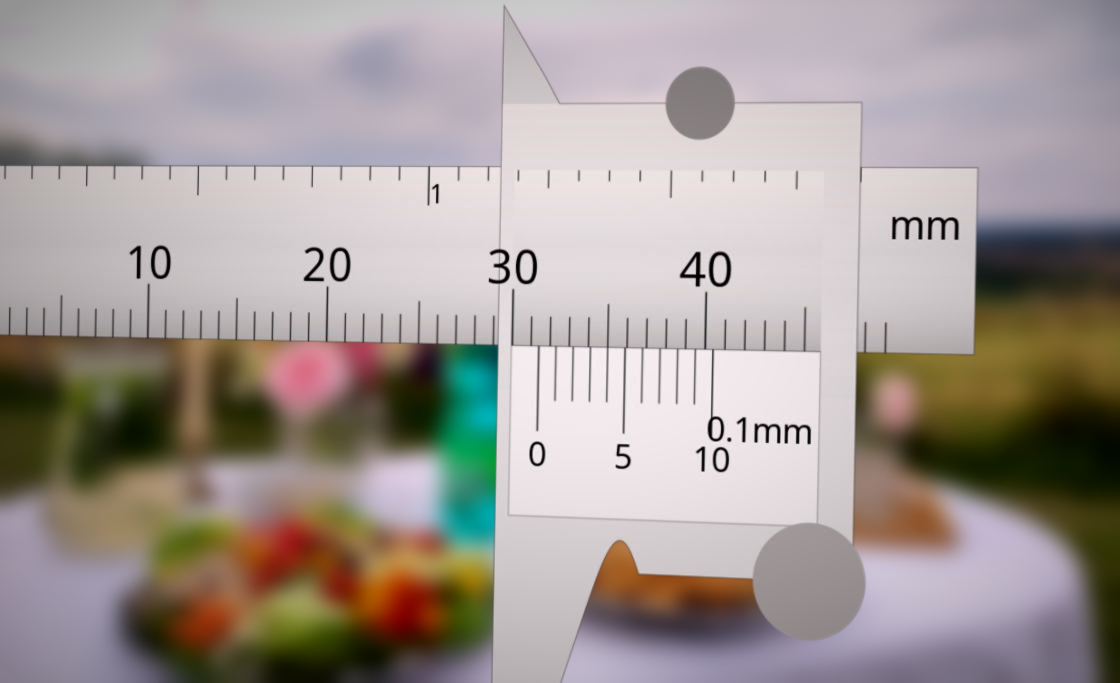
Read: 31.4 mm
